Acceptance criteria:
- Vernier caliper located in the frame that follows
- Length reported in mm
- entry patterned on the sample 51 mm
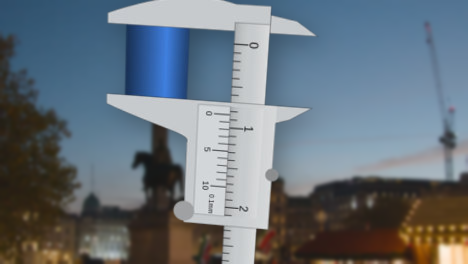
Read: 8.4 mm
